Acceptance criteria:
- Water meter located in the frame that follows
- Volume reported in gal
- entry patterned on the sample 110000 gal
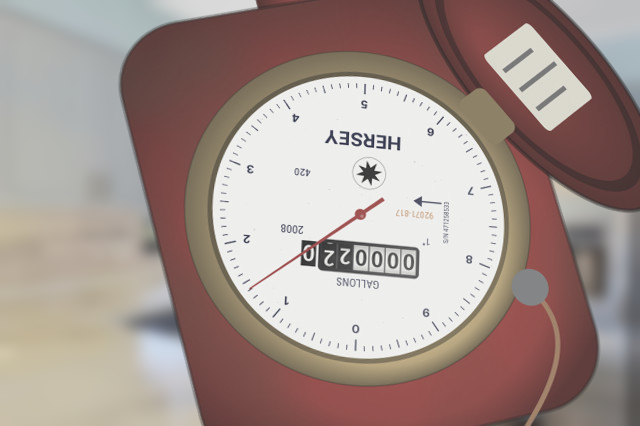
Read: 221.4 gal
